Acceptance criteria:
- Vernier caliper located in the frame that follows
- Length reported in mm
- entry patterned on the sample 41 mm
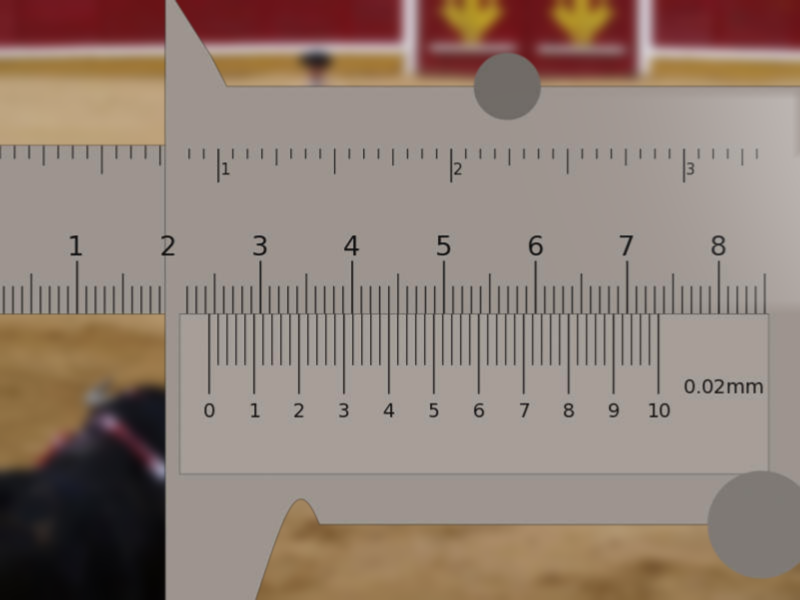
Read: 24.4 mm
